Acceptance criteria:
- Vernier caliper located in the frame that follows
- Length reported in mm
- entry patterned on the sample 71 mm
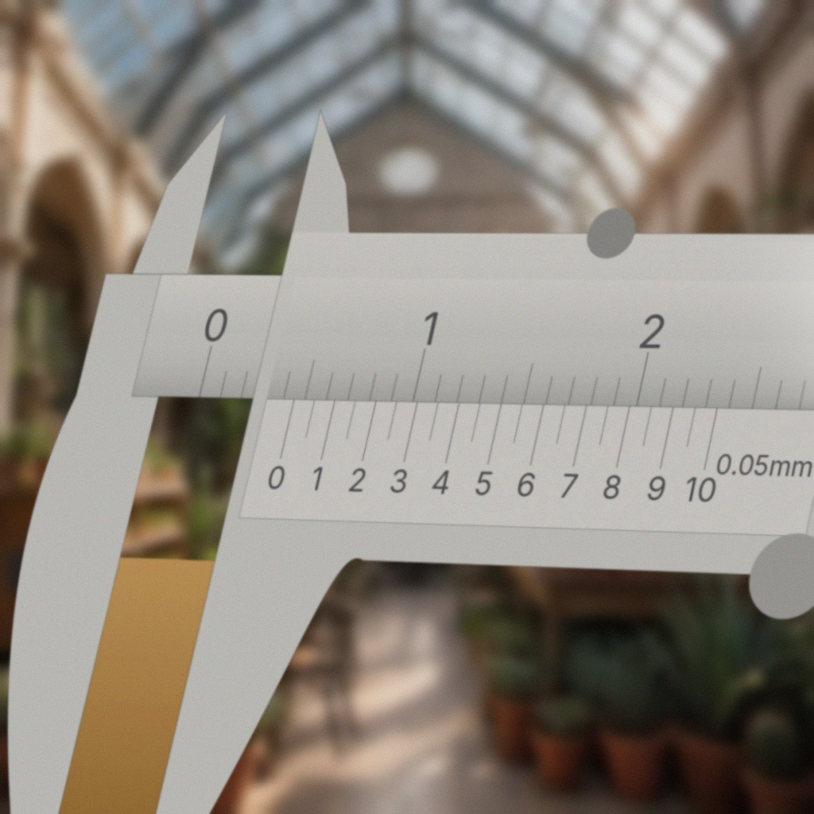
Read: 4.5 mm
